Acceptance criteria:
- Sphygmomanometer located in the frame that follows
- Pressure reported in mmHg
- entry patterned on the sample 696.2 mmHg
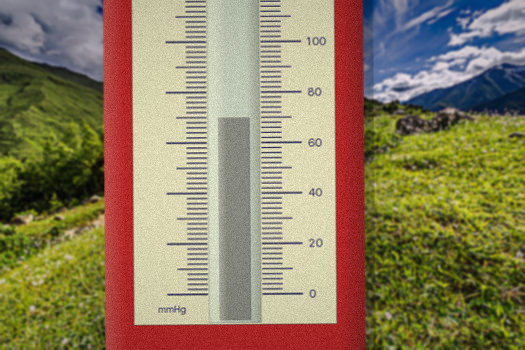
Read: 70 mmHg
